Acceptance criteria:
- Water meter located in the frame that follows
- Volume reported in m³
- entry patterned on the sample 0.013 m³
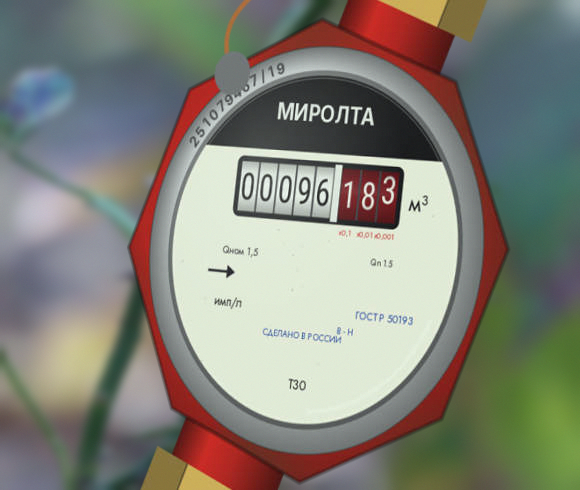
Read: 96.183 m³
